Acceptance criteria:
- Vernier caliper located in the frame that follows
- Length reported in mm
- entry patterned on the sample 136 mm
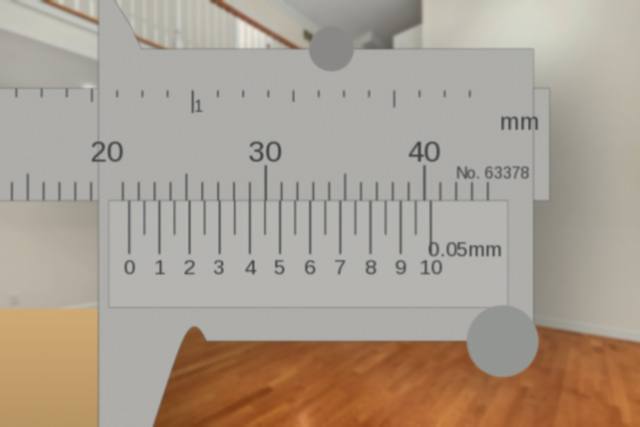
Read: 21.4 mm
